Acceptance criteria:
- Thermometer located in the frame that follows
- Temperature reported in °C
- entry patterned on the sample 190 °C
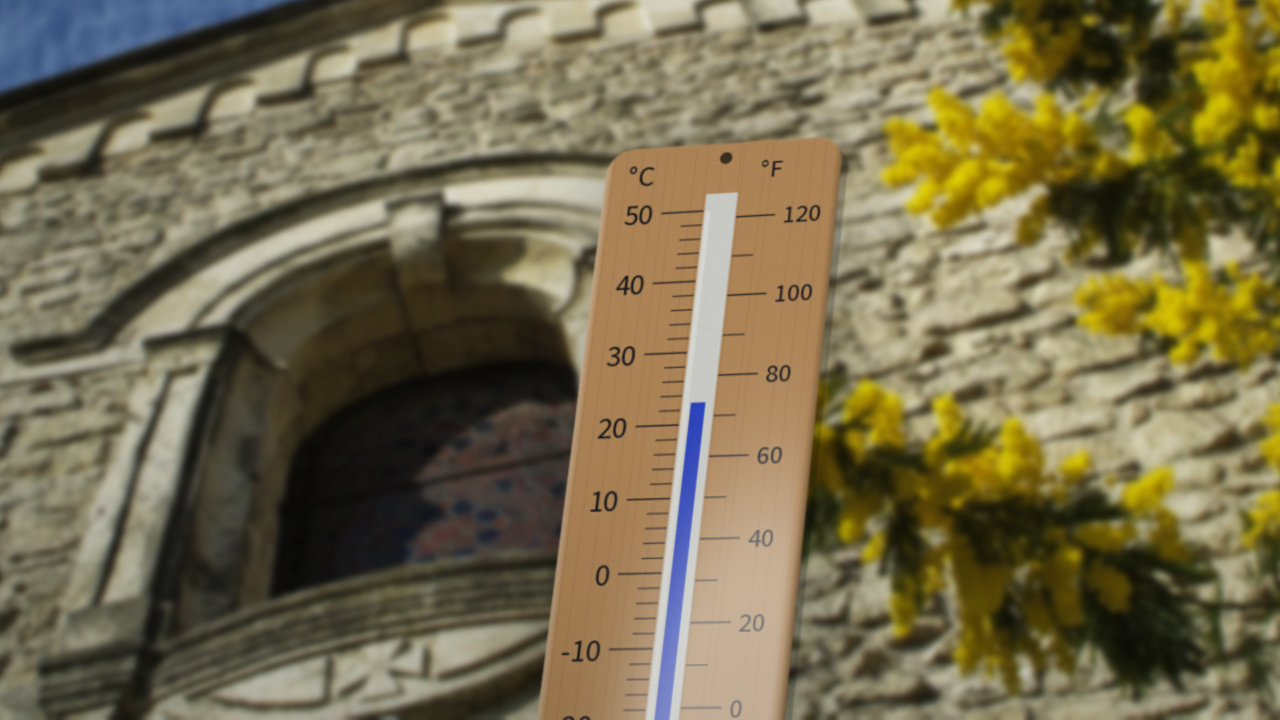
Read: 23 °C
